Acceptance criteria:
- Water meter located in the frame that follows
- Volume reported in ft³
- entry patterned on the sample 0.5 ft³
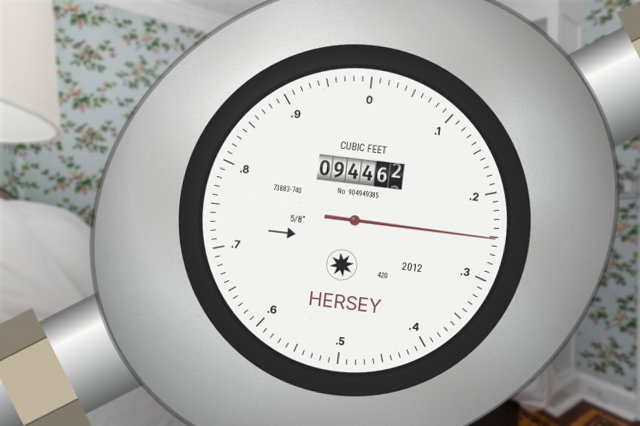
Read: 94462.25 ft³
